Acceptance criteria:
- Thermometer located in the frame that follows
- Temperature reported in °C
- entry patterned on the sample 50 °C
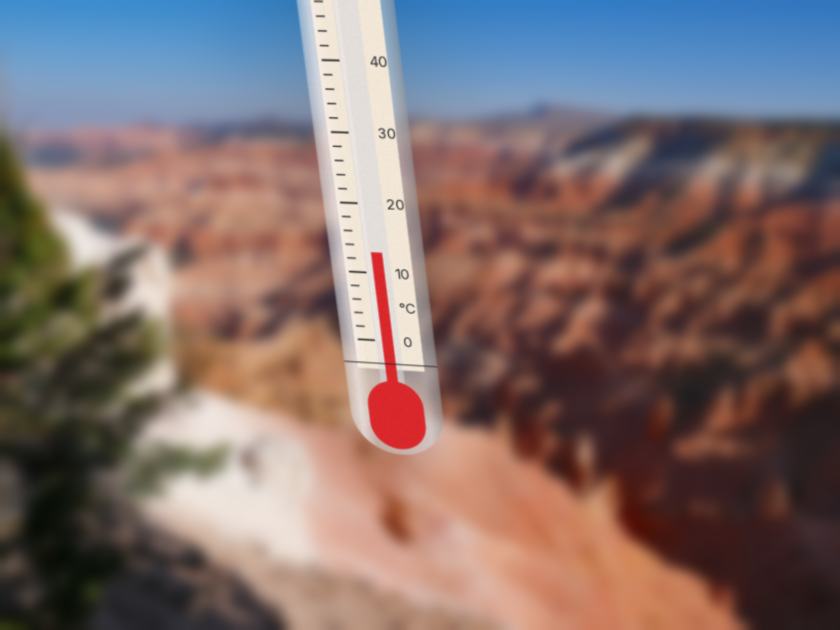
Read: 13 °C
